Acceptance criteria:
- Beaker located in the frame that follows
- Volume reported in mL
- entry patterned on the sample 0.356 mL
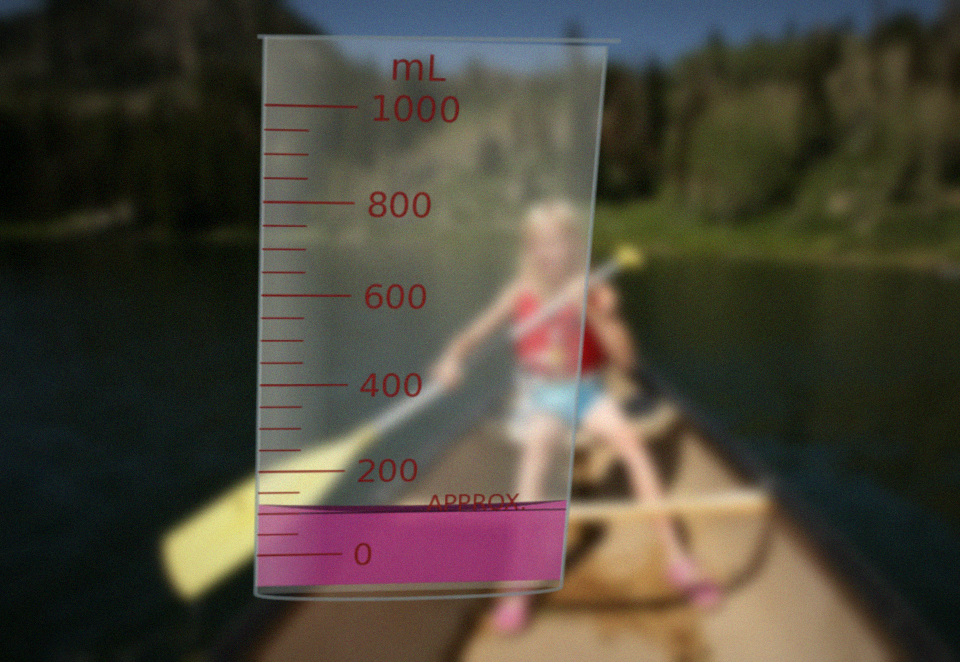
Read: 100 mL
